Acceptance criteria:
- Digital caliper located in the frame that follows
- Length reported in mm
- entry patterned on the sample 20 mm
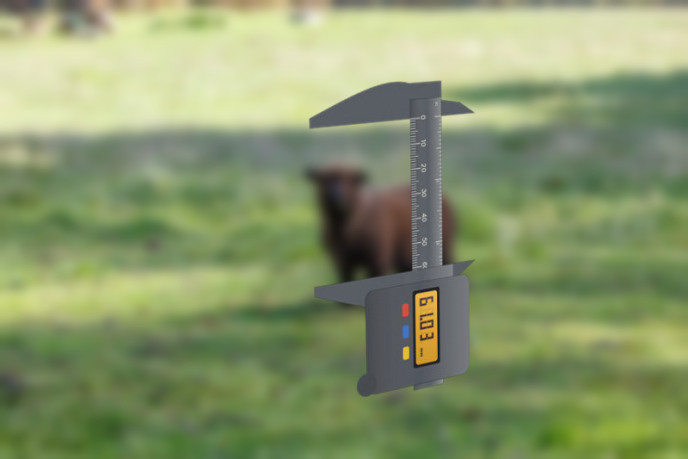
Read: 61.03 mm
